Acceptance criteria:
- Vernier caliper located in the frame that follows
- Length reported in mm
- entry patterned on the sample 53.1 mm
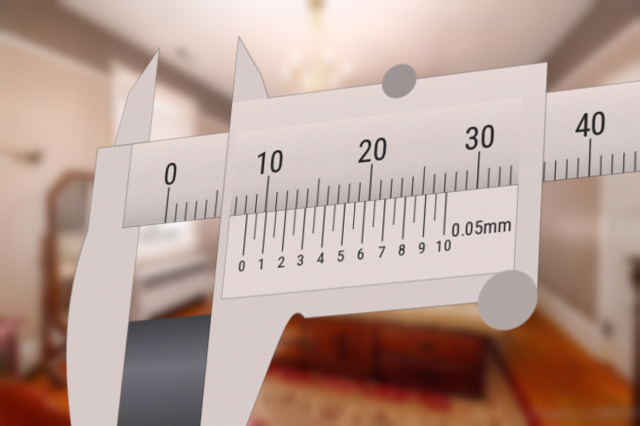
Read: 8.2 mm
